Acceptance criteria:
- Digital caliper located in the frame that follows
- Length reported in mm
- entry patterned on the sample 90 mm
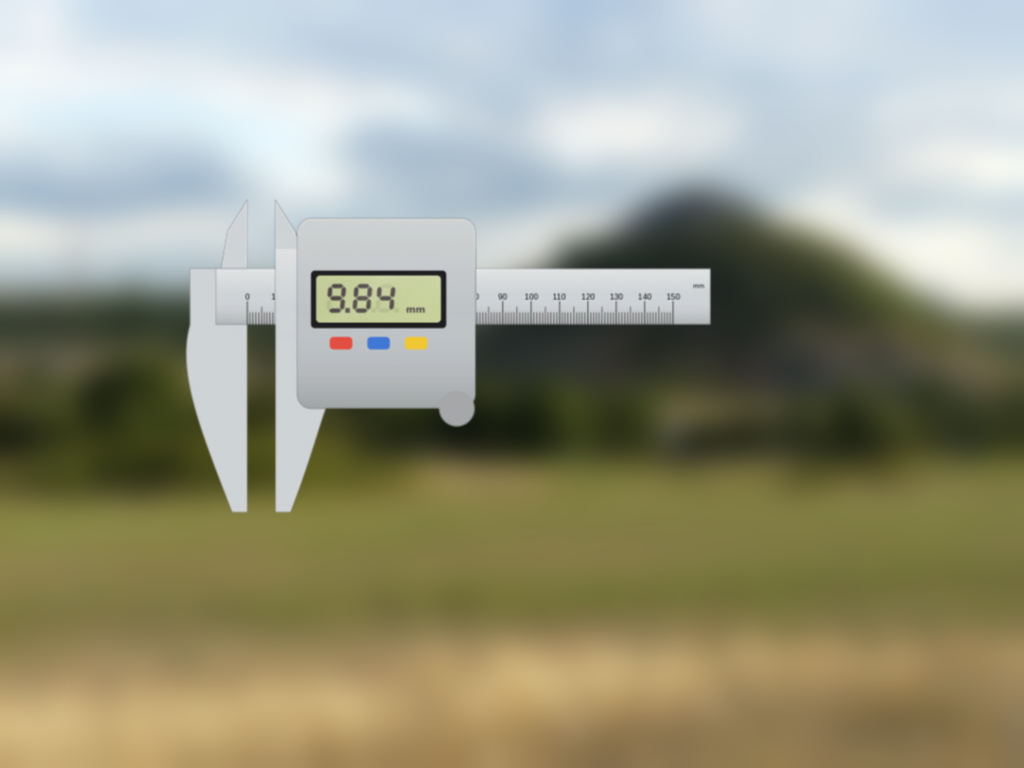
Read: 9.84 mm
